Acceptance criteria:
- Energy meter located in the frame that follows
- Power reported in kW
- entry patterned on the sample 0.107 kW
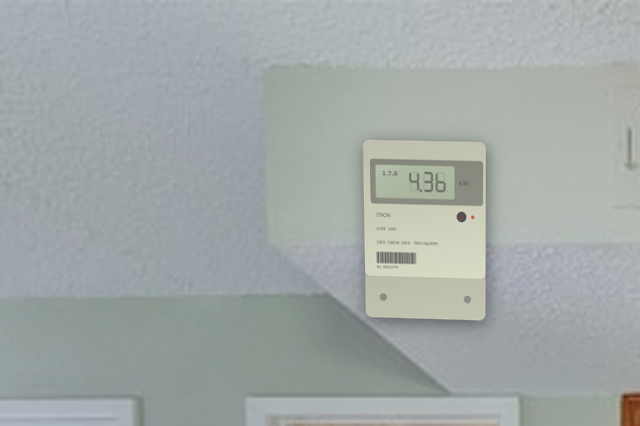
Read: 4.36 kW
